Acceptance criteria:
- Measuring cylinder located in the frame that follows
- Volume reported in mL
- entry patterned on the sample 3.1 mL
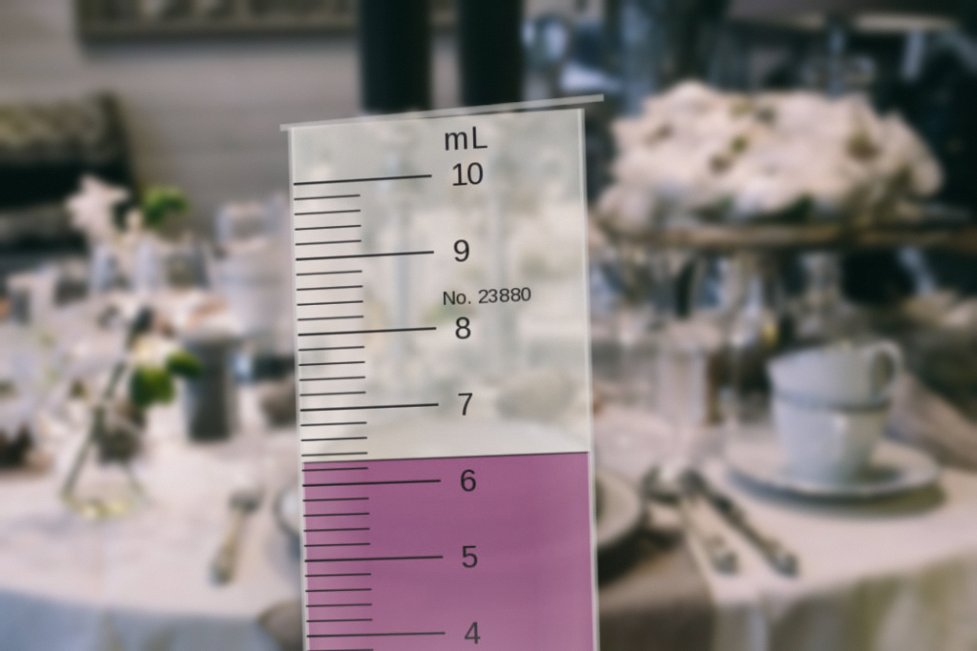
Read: 6.3 mL
